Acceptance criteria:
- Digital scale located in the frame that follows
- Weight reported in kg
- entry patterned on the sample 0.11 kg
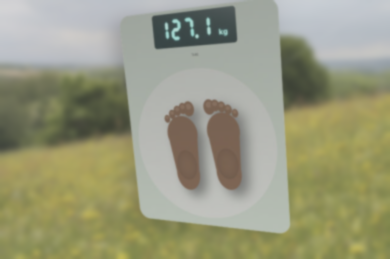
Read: 127.1 kg
